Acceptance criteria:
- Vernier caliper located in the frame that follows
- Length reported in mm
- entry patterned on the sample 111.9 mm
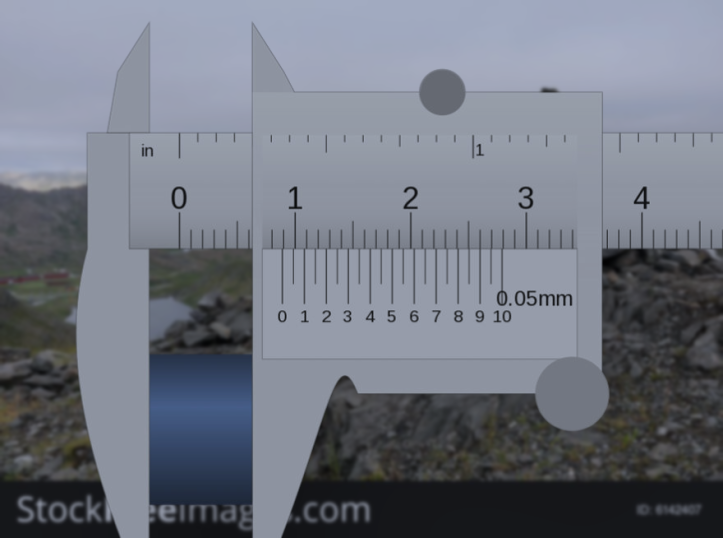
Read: 8.9 mm
